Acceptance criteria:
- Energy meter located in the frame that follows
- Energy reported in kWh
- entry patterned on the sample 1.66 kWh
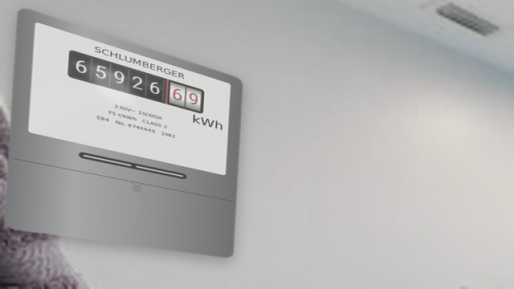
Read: 65926.69 kWh
